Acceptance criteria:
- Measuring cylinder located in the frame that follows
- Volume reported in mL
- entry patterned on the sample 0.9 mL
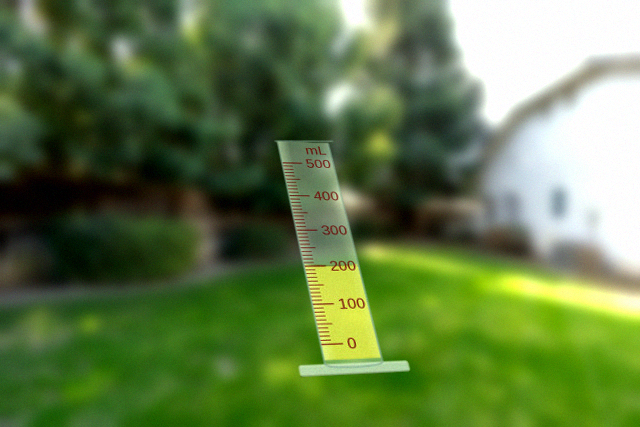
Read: 200 mL
